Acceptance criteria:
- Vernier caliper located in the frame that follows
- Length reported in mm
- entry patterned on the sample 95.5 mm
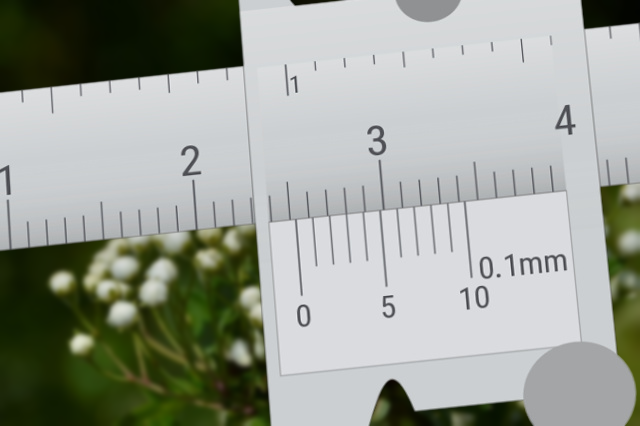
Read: 25.3 mm
